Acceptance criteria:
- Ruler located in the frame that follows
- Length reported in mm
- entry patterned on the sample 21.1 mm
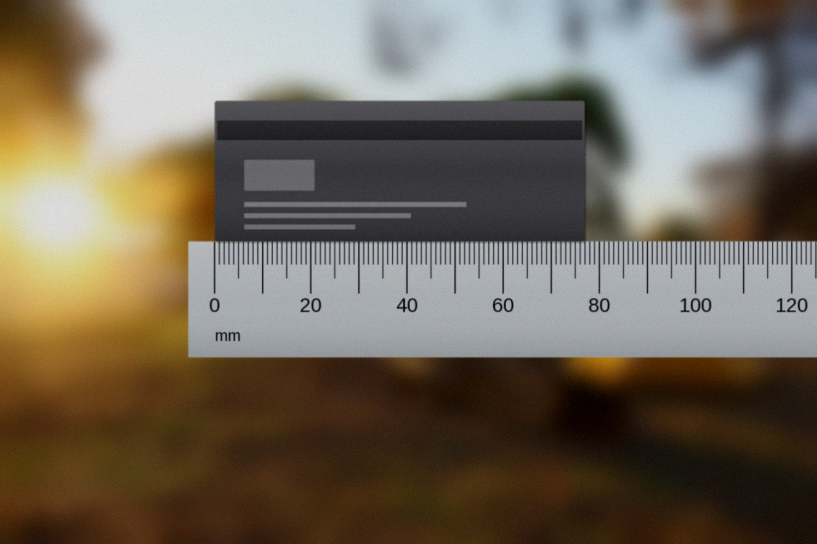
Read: 77 mm
